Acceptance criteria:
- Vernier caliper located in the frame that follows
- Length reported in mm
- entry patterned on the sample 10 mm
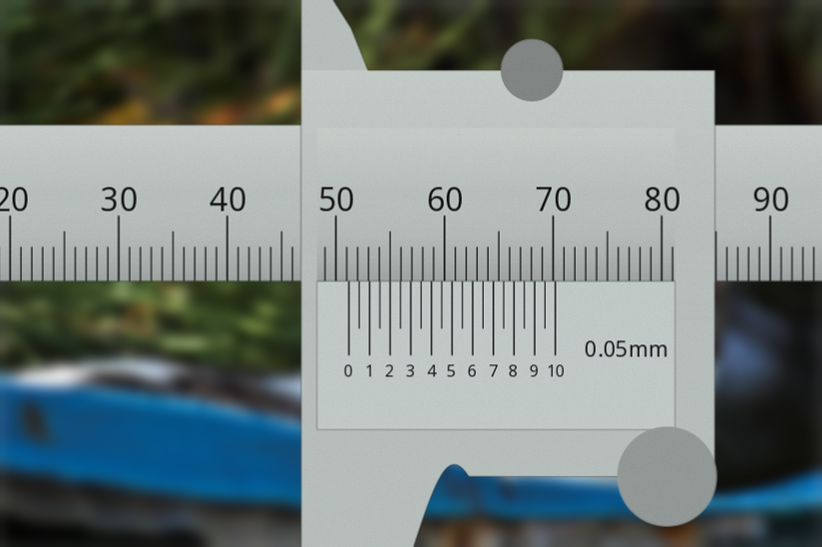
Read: 51.2 mm
